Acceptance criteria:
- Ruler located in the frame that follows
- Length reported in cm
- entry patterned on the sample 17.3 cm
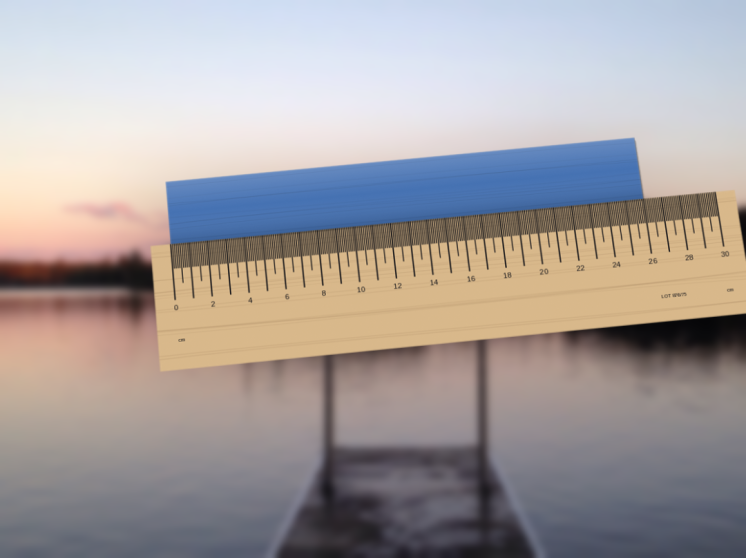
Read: 26 cm
